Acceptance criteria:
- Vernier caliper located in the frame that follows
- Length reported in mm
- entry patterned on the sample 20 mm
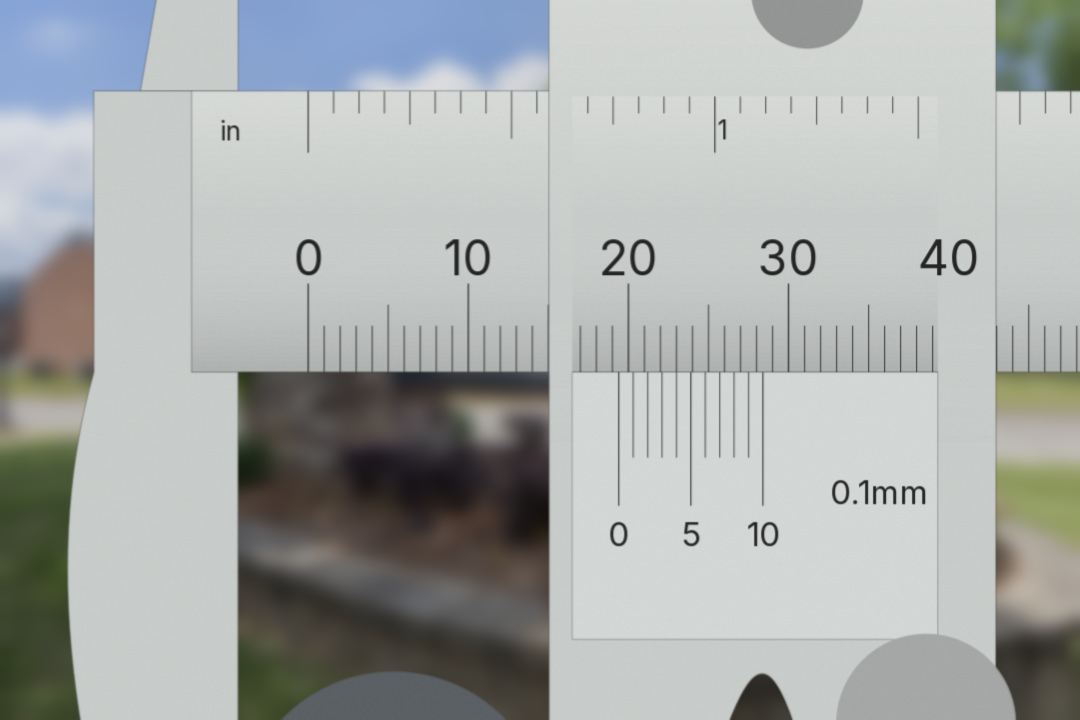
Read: 19.4 mm
